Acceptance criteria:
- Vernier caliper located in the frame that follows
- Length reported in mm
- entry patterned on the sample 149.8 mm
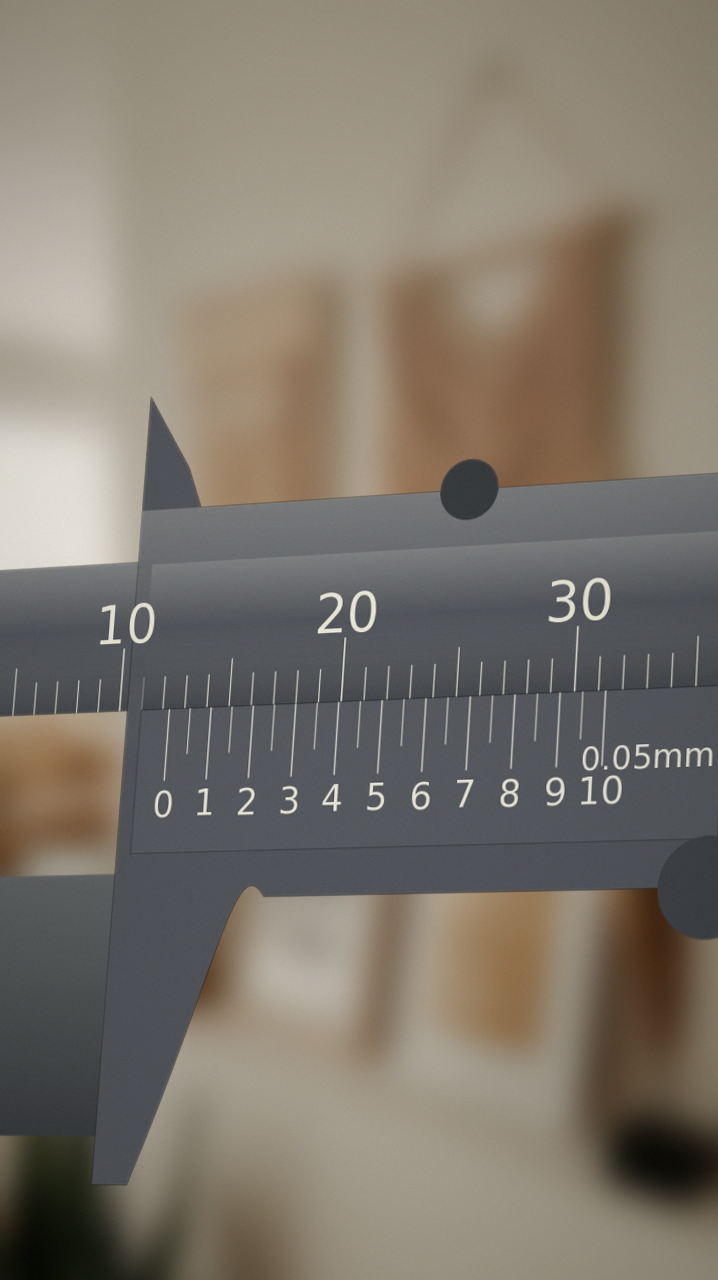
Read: 12.3 mm
